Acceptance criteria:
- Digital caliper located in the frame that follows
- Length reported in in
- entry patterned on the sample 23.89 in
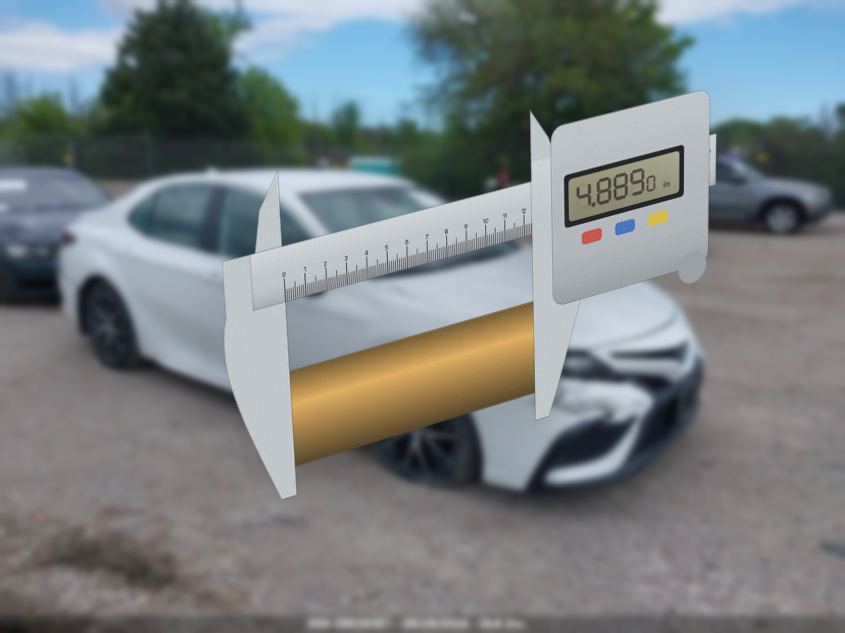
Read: 4.8890 in
